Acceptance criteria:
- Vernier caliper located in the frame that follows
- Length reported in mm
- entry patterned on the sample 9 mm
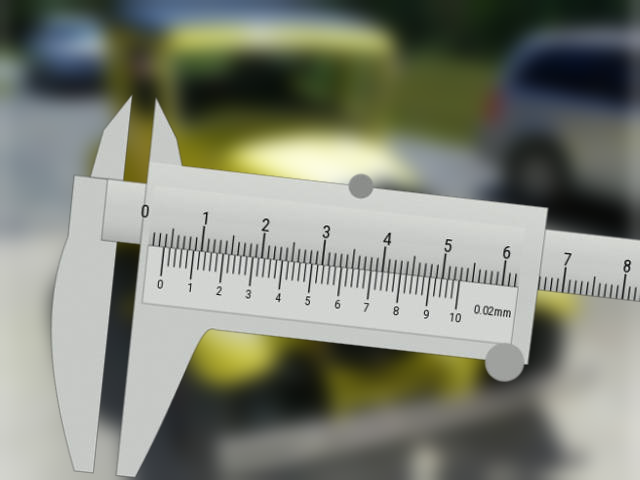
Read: 3.8 mm
